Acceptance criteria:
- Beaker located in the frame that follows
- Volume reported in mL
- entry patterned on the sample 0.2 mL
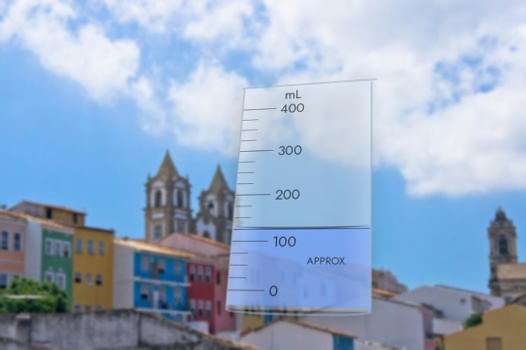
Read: 125 mL
